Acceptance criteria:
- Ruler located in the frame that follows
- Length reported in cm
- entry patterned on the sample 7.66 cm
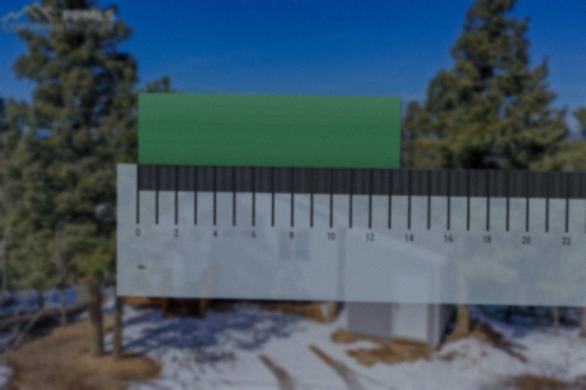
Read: 13.5 cm
